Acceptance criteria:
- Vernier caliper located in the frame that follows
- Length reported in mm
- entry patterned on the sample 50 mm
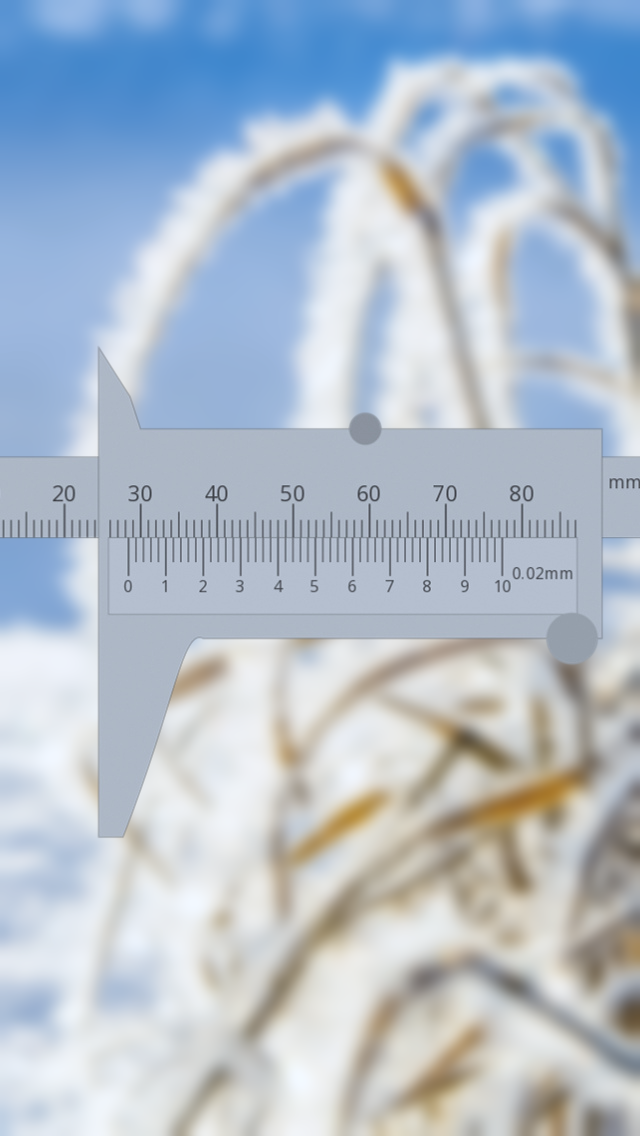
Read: 28.4 mm
